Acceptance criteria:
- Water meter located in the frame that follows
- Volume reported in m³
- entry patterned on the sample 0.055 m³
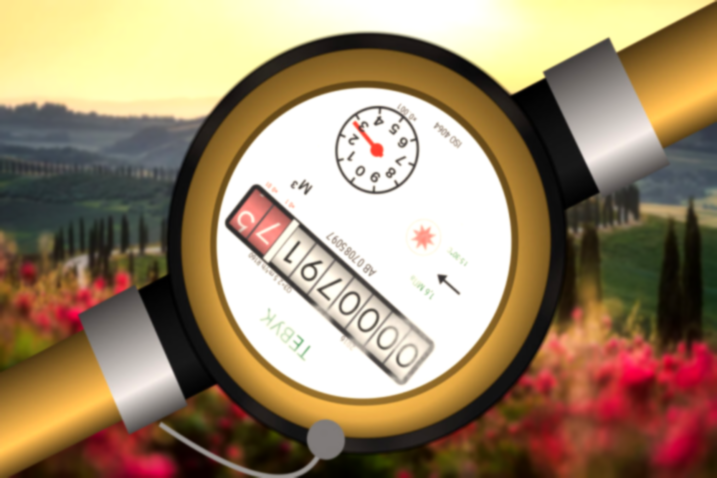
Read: 791.752 m³
